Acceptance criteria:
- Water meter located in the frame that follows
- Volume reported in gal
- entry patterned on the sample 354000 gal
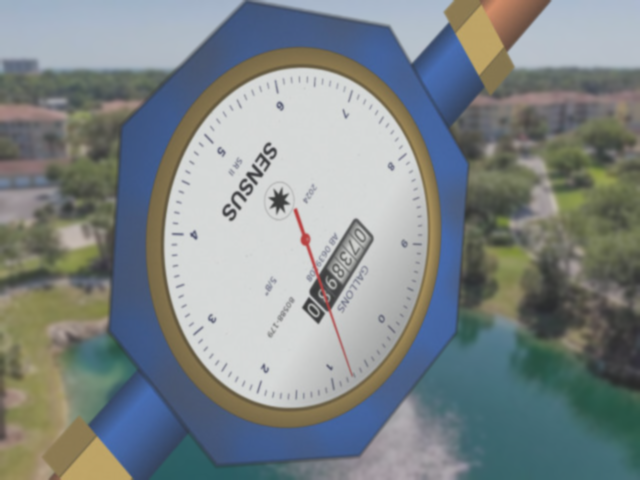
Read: 738980.7 gal
